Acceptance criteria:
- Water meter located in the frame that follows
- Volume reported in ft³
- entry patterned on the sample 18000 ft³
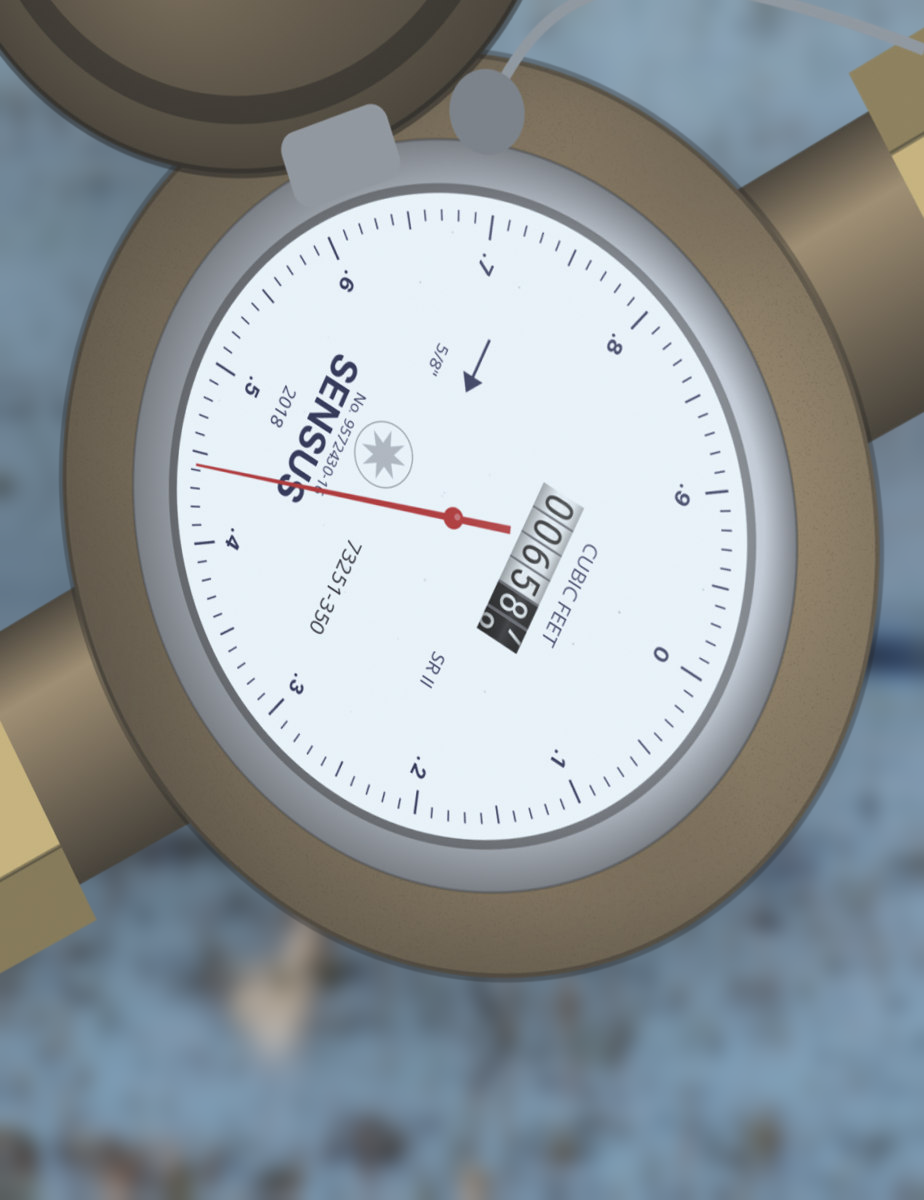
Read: 6587.44 ft³
